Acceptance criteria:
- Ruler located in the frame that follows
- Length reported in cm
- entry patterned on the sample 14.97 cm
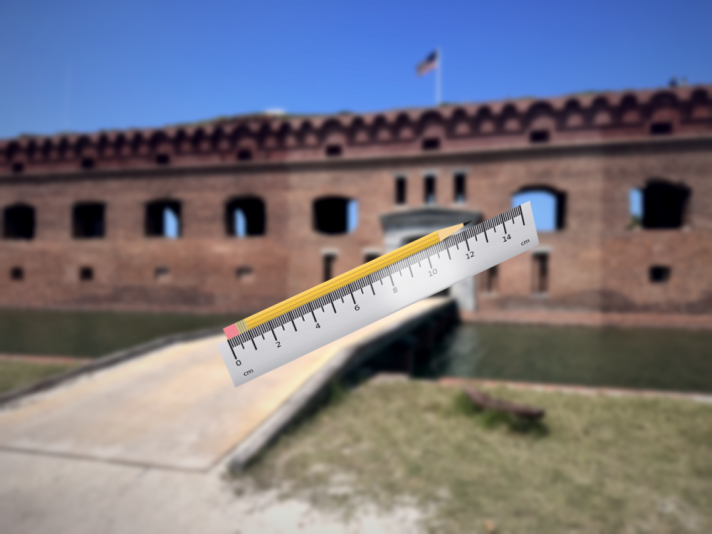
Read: 12.5 cm
